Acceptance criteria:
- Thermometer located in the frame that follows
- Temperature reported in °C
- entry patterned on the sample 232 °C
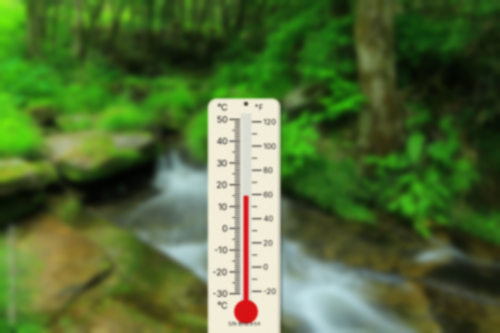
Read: 15 °C
